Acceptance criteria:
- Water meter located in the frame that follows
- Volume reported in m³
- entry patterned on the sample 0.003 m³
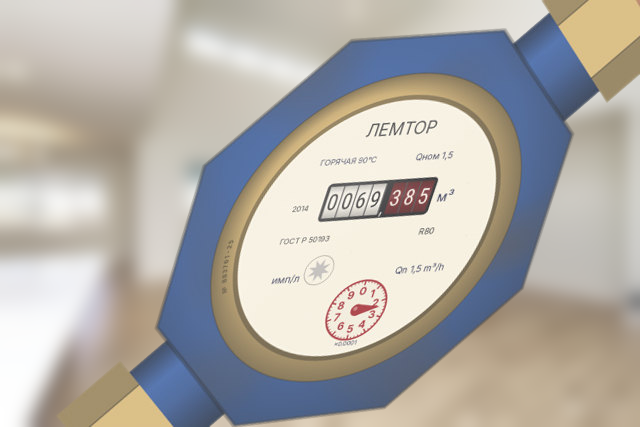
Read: 69.3852 m³
